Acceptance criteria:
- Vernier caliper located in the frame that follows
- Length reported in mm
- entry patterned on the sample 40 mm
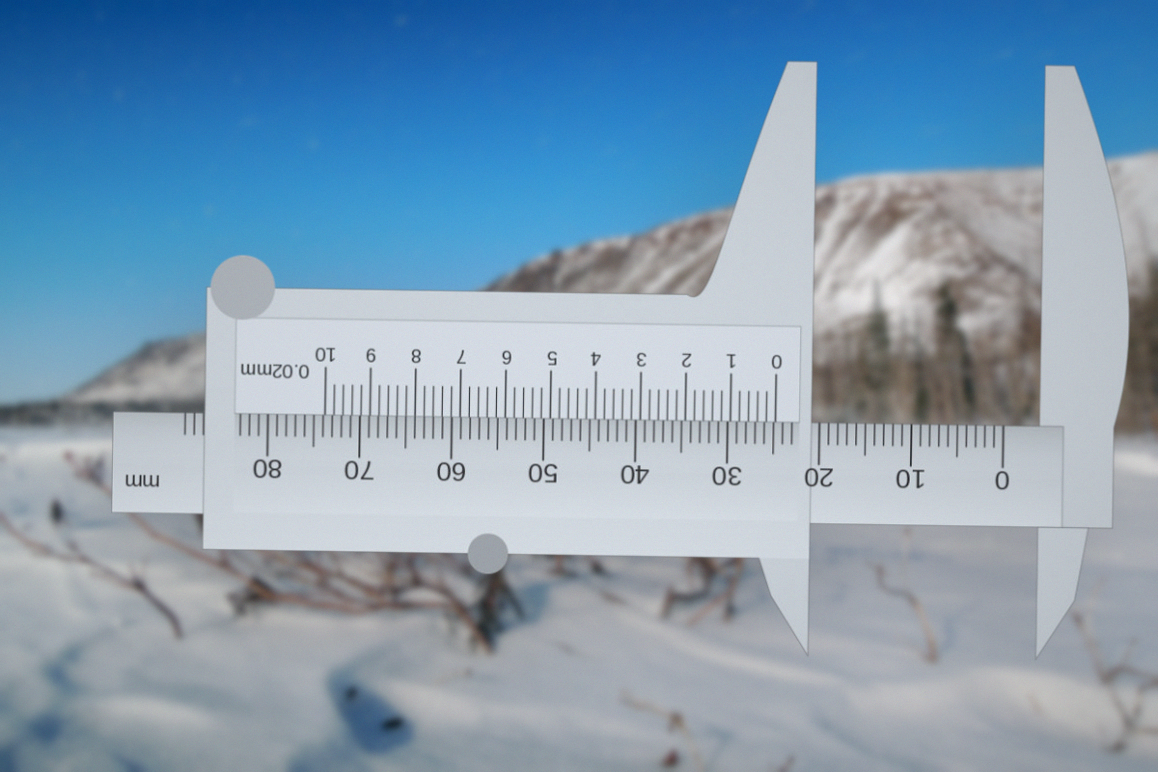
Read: 24.8 mm
